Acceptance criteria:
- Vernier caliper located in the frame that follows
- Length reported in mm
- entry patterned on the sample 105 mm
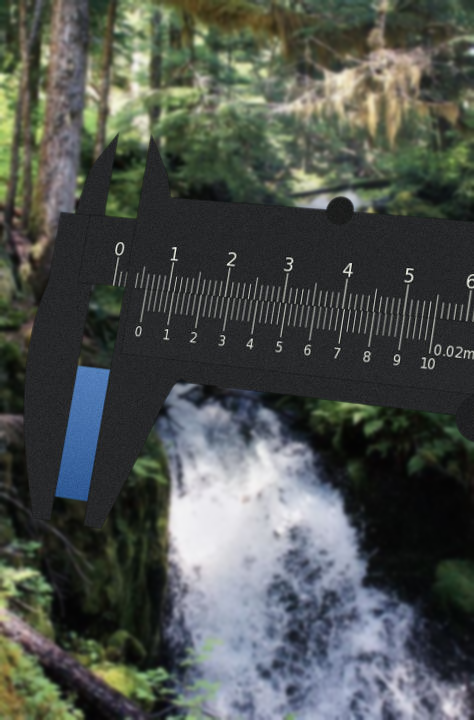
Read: 6.0 mm
